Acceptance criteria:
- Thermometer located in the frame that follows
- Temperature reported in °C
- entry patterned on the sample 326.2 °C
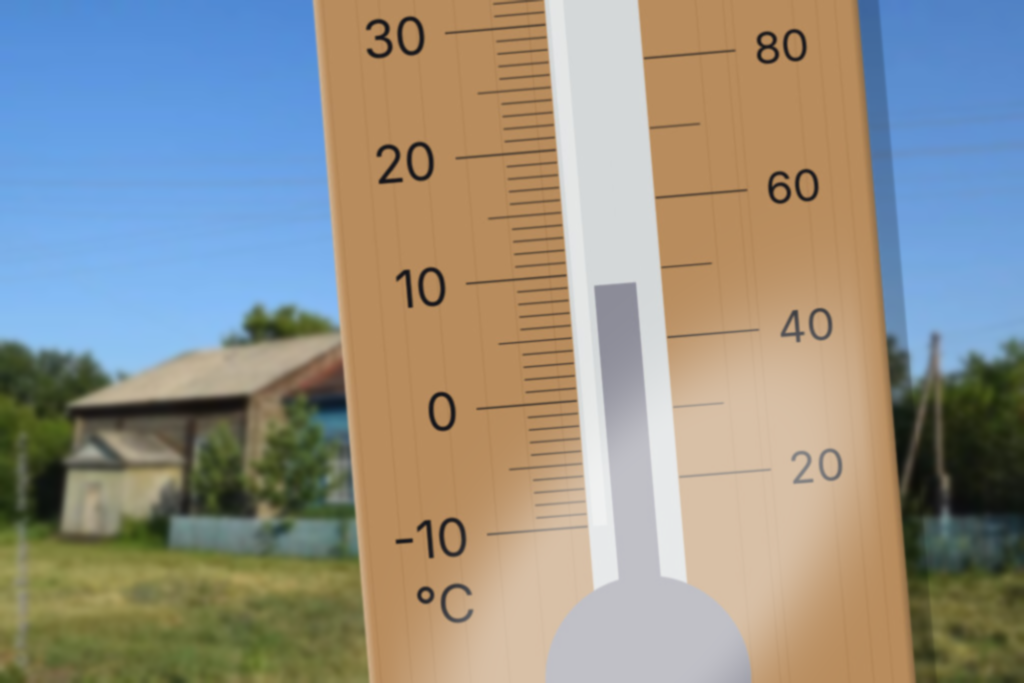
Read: 9 °C
